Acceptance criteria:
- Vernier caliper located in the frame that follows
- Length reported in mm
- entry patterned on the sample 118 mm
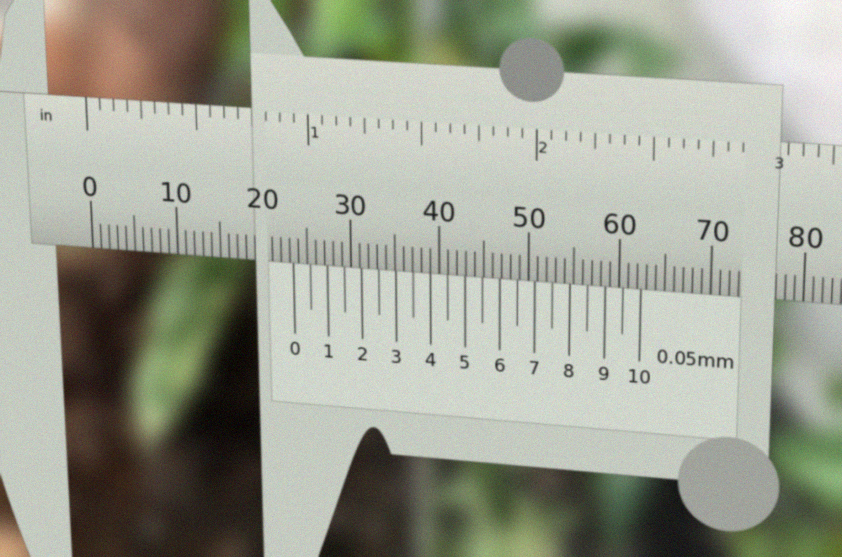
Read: 23.4 mm
